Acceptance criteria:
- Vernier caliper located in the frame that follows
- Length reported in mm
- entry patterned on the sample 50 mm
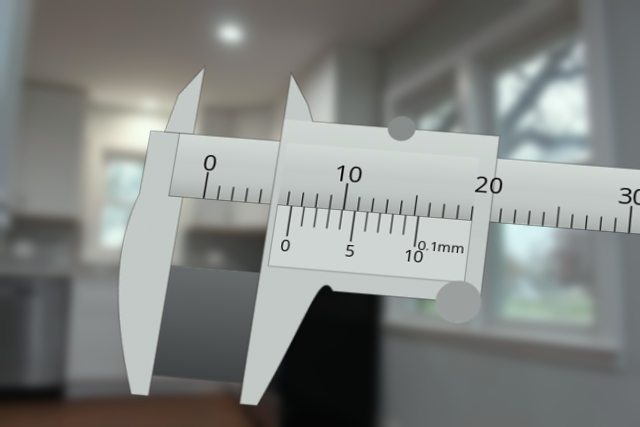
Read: 6.3 mm
